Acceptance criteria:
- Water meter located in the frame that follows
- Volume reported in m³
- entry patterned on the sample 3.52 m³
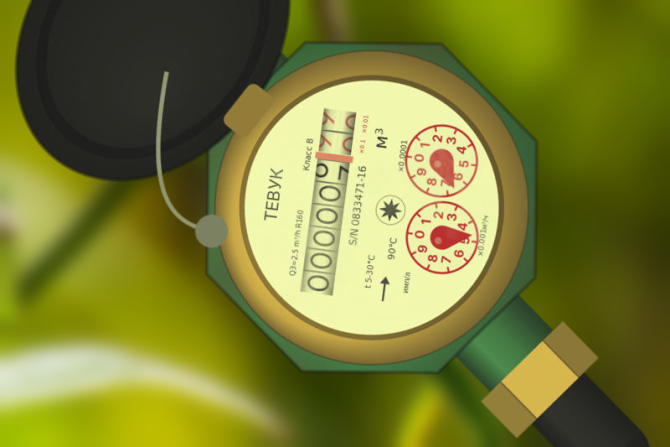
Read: 6.9946 m³
